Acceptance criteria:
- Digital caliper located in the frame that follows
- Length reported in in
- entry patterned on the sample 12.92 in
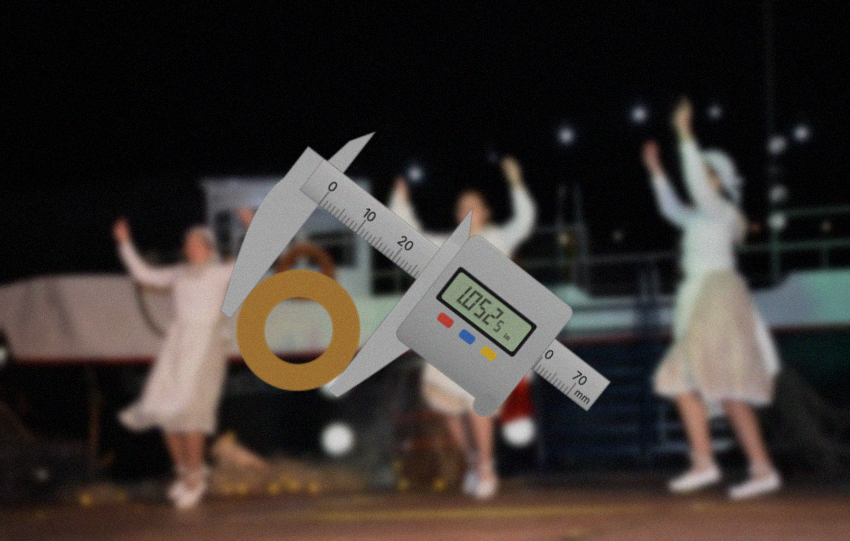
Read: 1.0525 in
